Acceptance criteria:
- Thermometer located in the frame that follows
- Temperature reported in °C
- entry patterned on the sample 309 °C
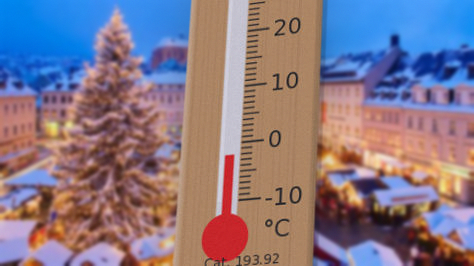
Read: -2 °C
